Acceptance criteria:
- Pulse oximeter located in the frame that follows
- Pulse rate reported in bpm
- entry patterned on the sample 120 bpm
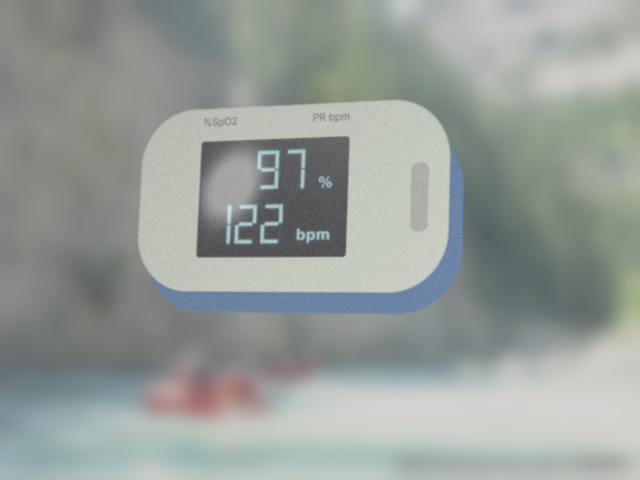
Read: 122 bpm
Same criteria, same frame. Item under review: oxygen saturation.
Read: 97 %
